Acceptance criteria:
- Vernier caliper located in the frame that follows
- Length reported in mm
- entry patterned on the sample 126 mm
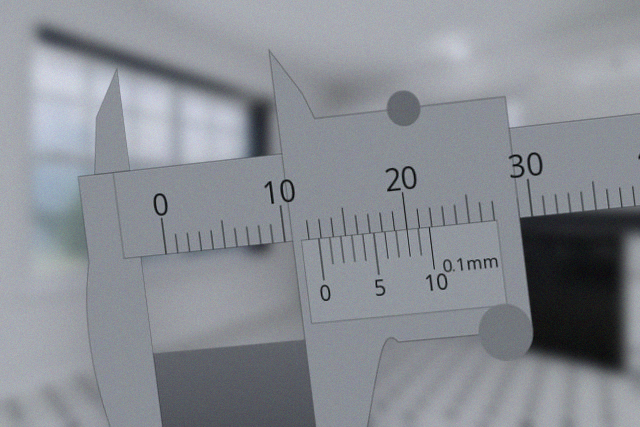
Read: 12.8 mm
